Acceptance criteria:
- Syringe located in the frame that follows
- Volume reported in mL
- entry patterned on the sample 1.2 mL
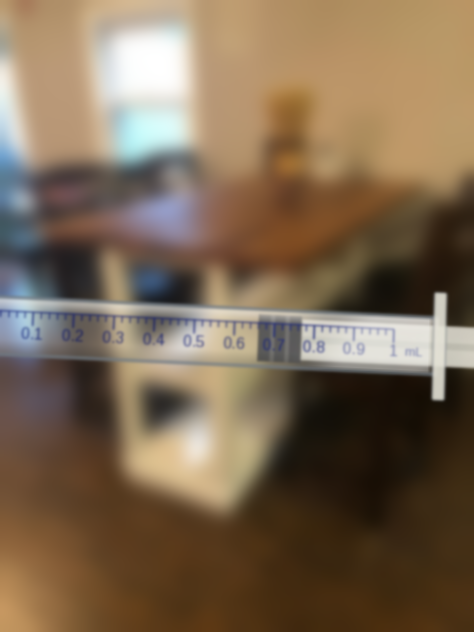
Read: 0.66 mL
